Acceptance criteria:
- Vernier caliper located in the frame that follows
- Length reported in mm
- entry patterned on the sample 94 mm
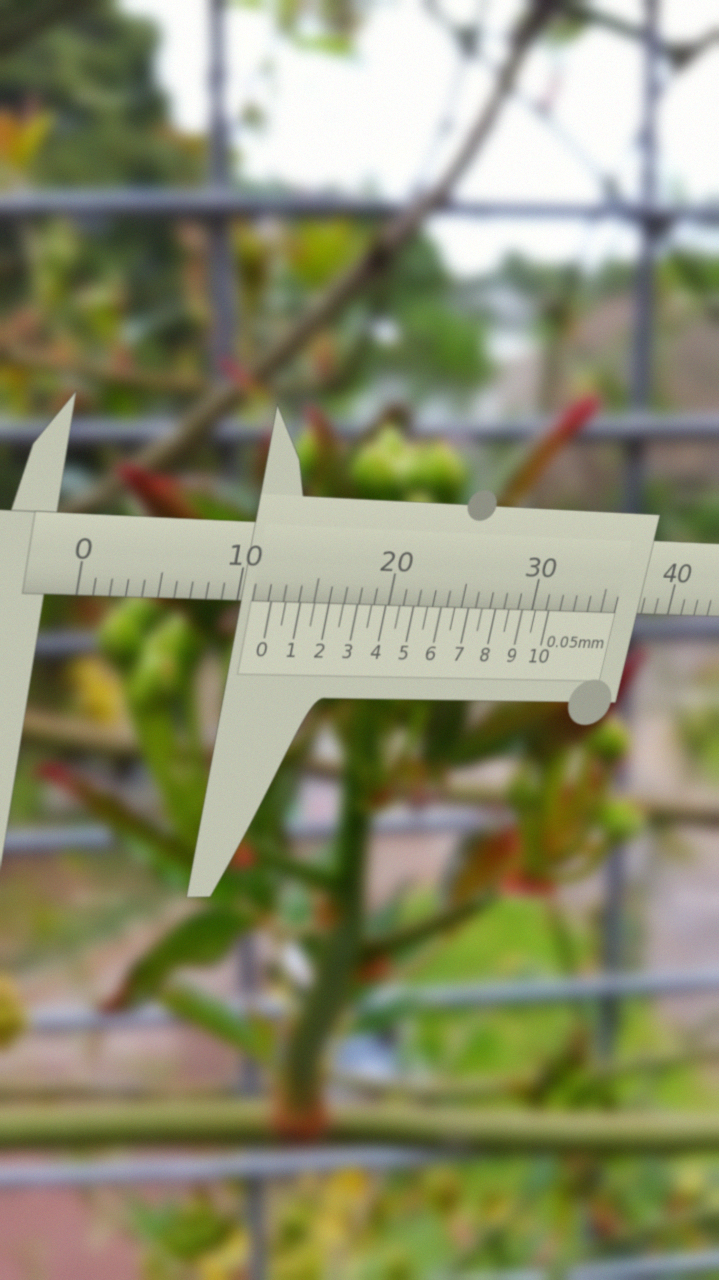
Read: 12.2 mm
